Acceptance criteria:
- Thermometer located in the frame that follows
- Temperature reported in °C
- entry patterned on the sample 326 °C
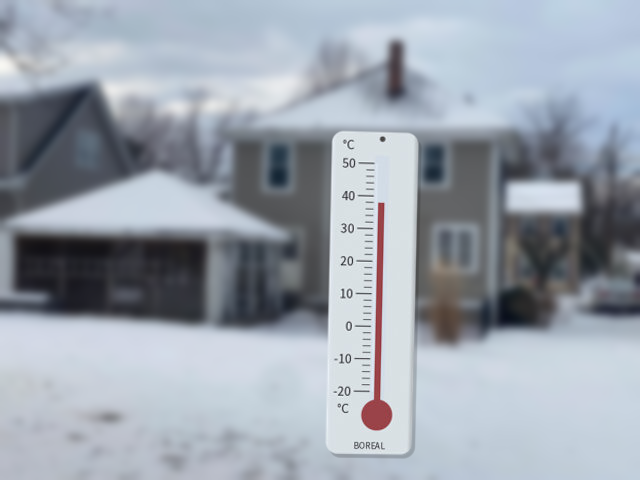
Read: 38 °C
